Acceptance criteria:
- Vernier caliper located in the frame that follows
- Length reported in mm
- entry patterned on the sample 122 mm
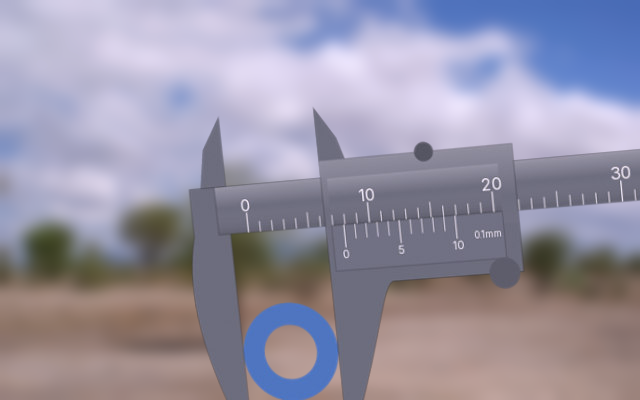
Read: 7.9 mm
